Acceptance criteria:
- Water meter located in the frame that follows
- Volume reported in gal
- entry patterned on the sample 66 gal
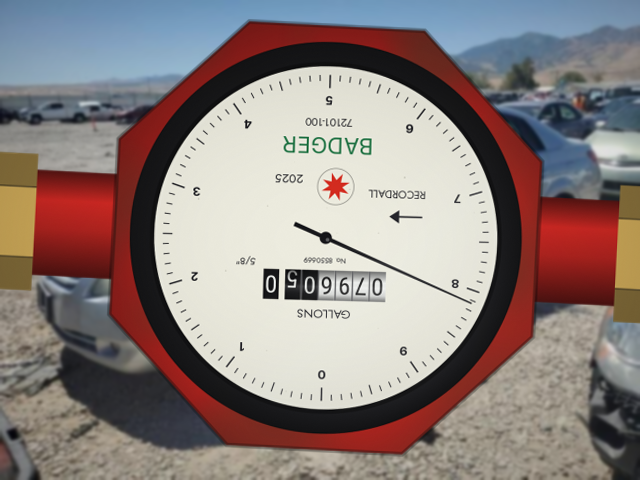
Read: 796048.1 gal
